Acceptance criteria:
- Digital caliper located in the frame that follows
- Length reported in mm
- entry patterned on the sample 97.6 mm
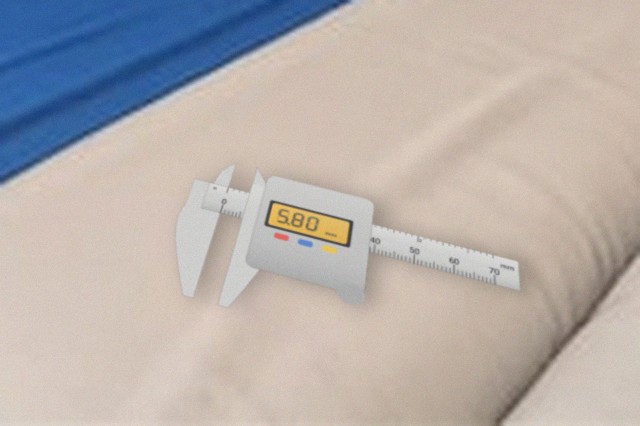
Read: 5.80 mm
